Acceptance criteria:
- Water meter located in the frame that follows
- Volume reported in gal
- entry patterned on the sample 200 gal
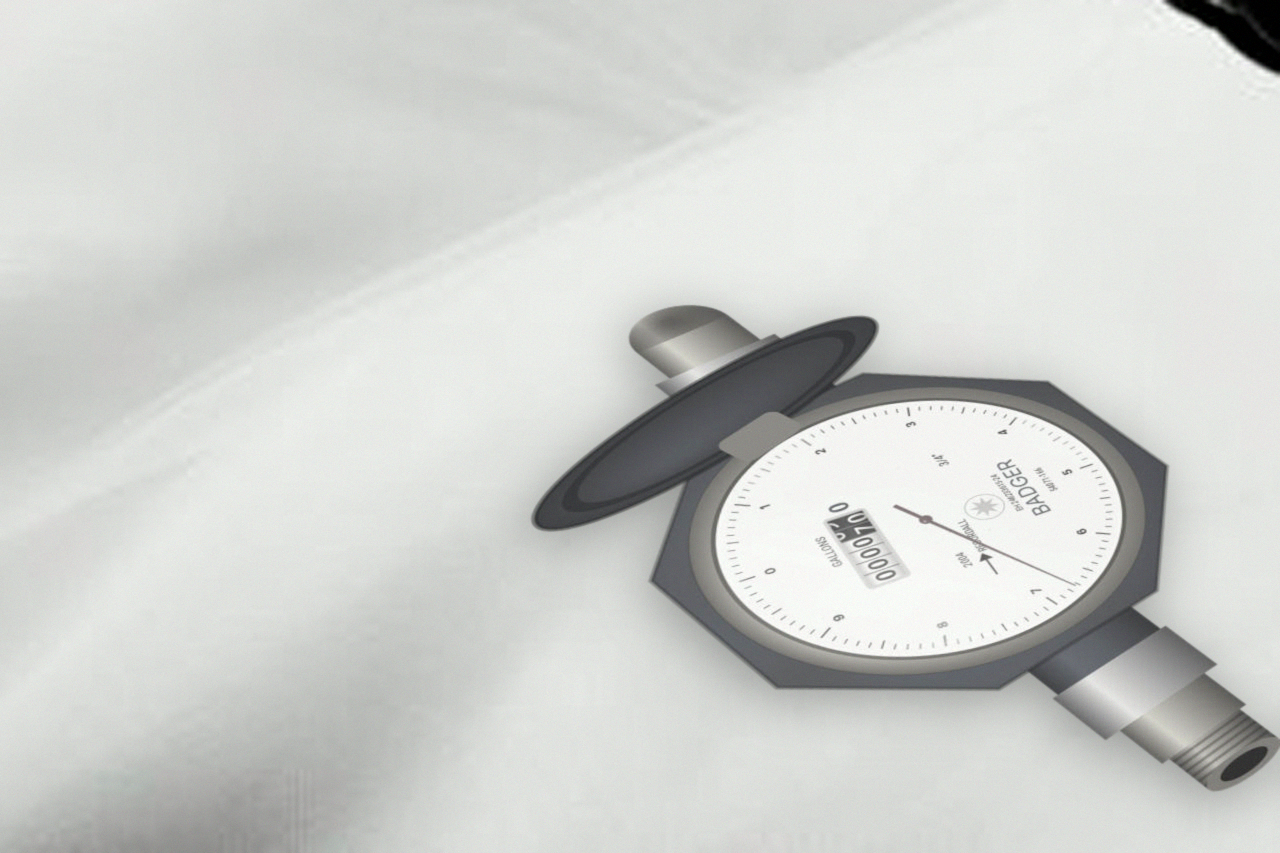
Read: 696.7 gal
